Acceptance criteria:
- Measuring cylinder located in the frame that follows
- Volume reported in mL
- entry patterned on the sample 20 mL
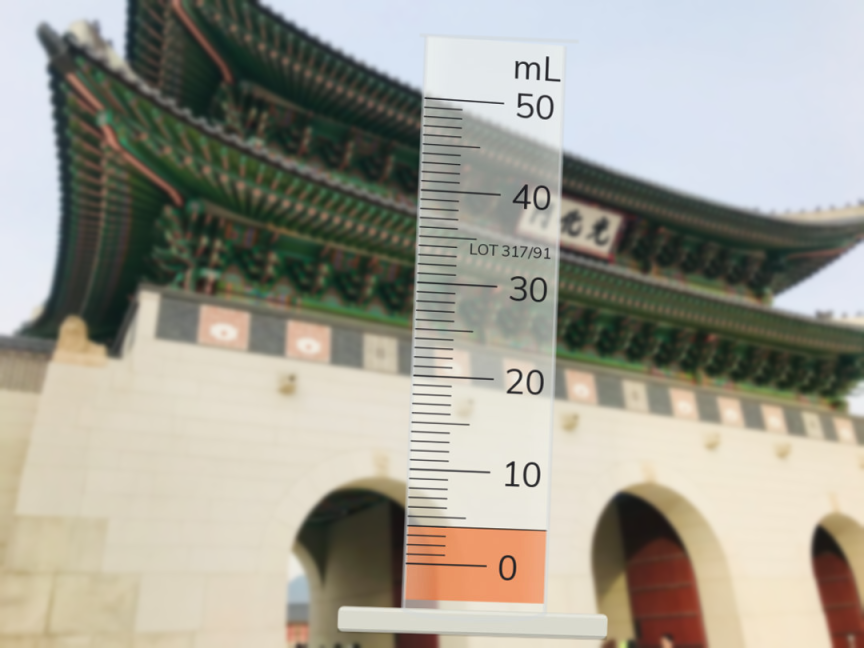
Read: 4 mL
